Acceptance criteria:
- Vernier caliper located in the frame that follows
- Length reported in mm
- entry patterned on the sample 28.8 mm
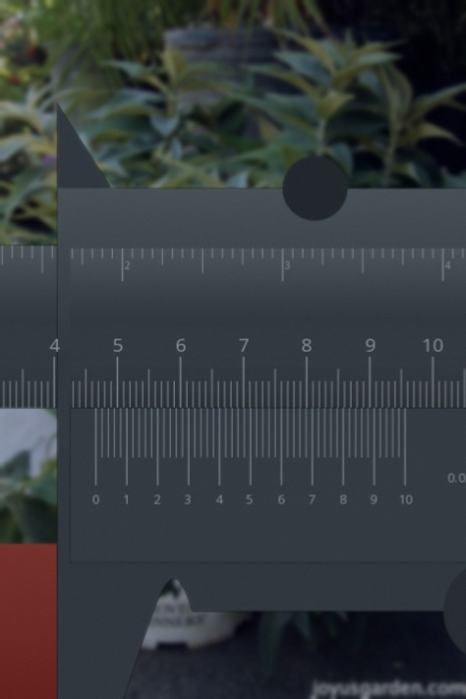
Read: 46.6 mm
